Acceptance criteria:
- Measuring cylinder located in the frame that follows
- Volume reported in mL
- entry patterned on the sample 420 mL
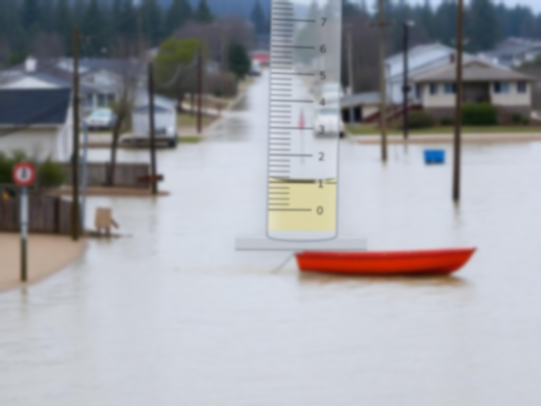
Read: 1 mL
